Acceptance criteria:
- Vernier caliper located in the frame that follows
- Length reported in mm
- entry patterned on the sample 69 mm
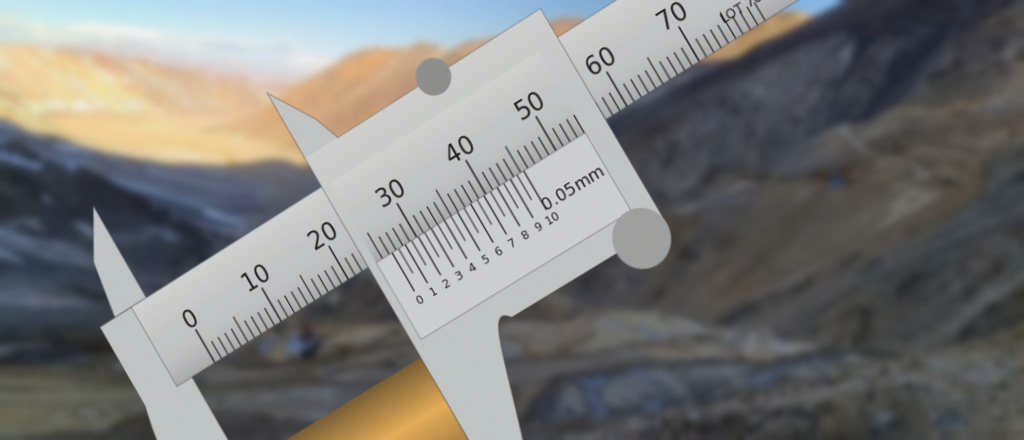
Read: 26.4 mm
